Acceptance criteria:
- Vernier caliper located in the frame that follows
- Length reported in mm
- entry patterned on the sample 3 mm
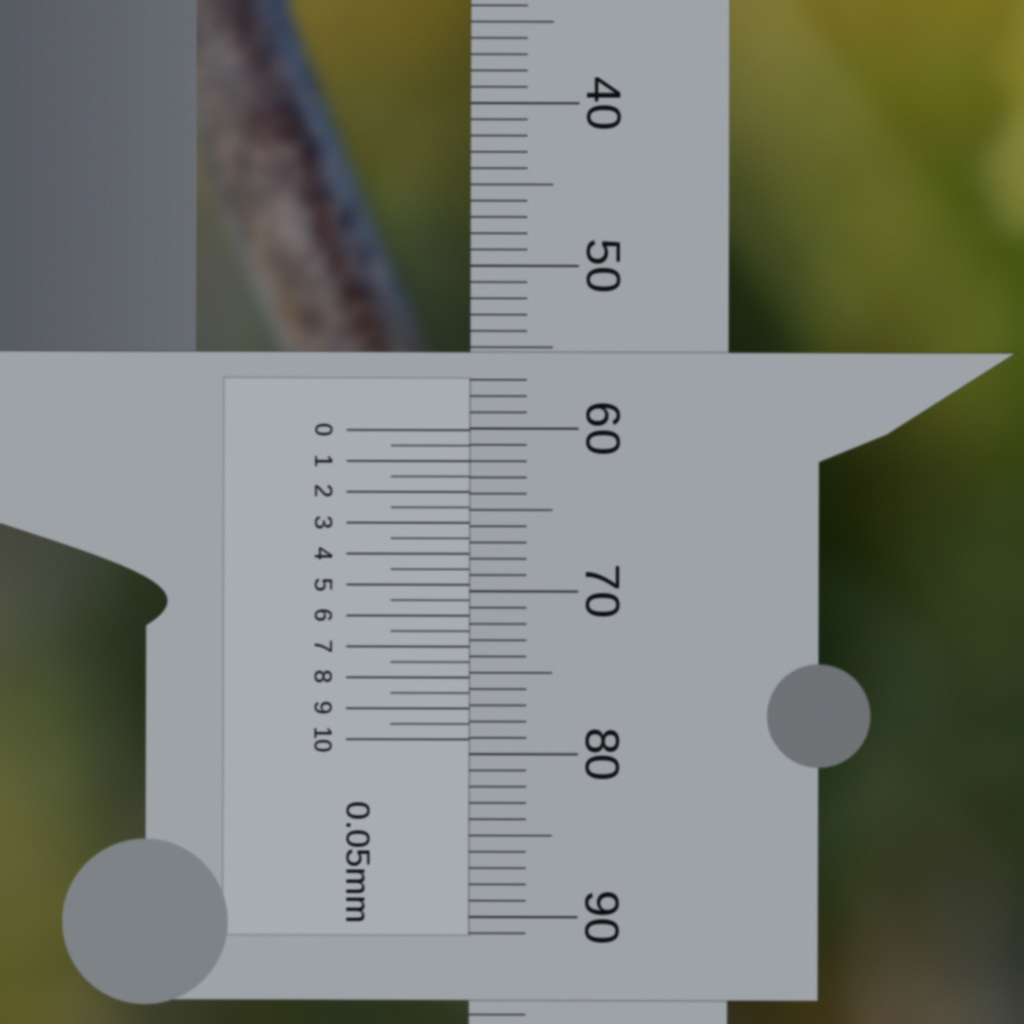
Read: 60.1 mm
